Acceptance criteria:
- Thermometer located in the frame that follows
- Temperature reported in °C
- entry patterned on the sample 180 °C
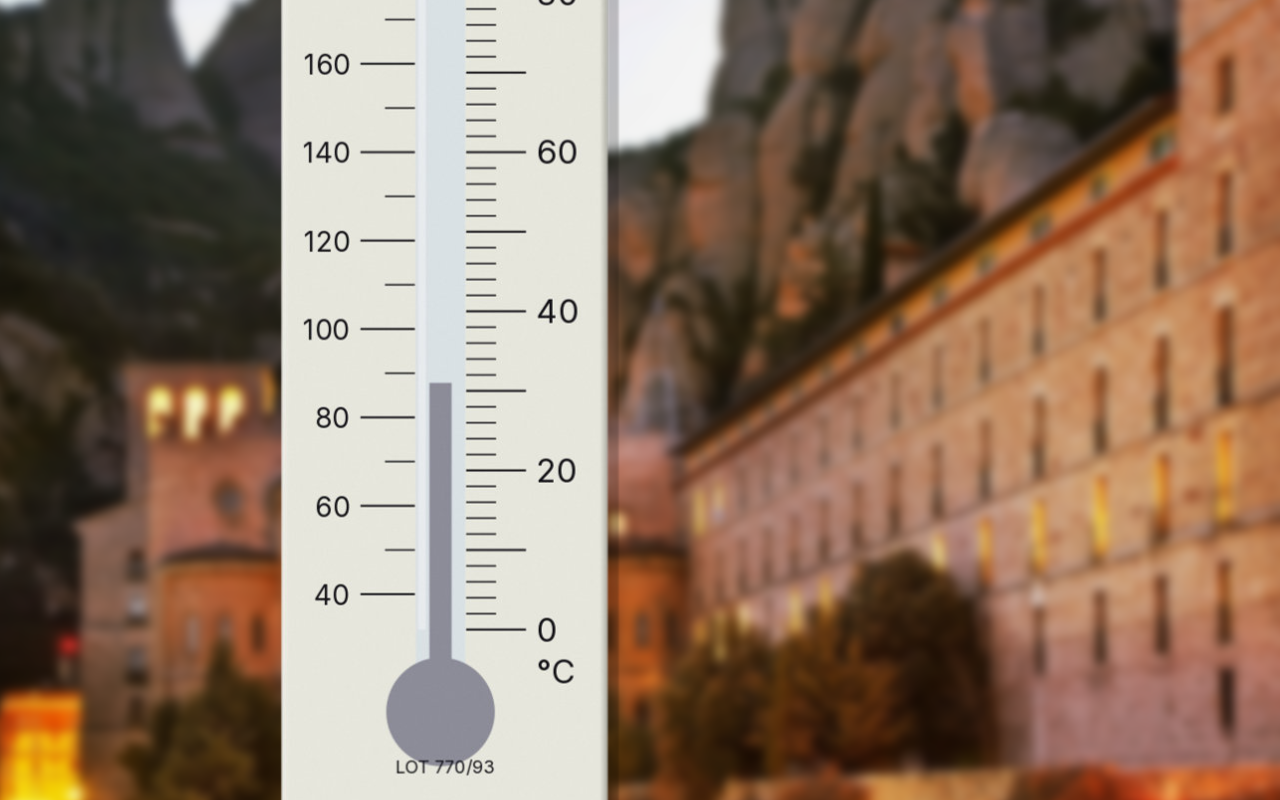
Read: 31 °C
